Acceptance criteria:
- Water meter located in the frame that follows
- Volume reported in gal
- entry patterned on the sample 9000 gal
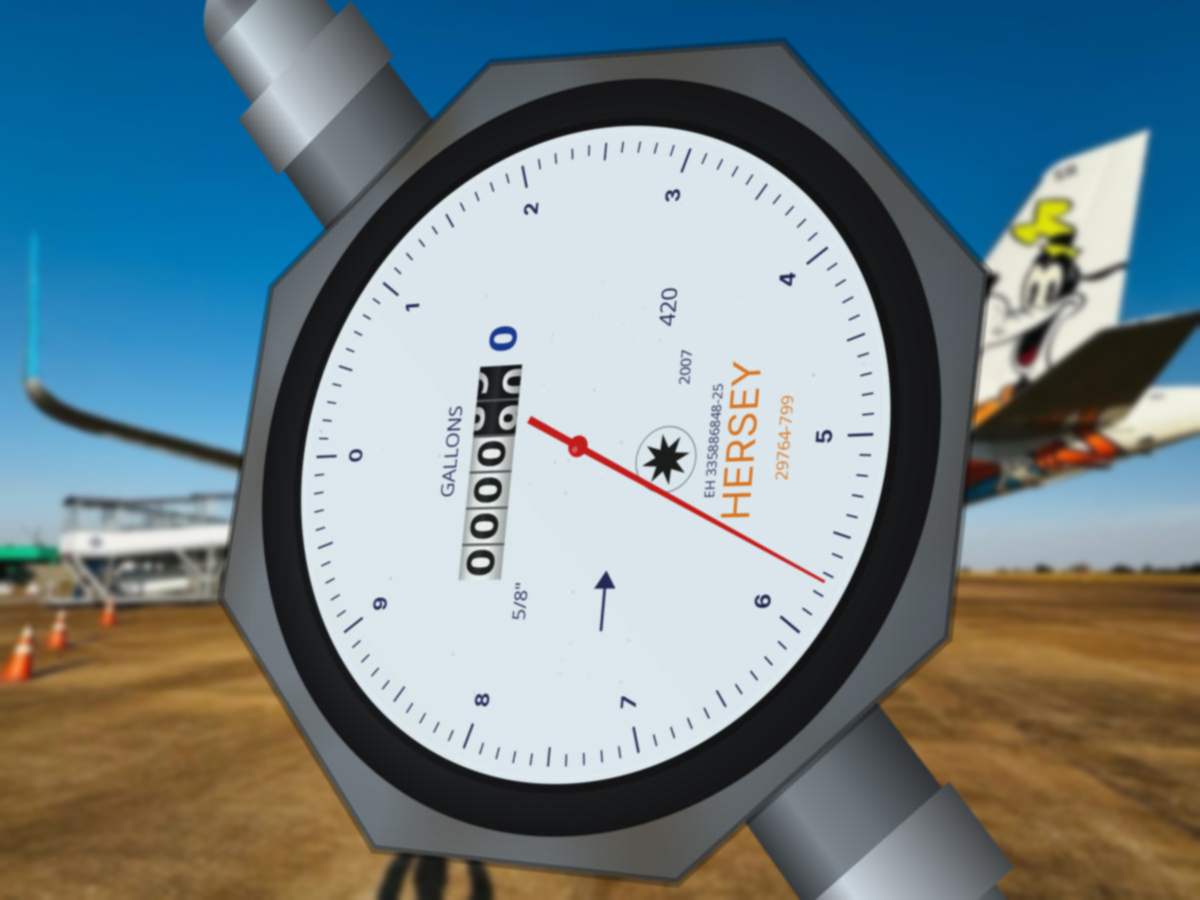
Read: 895.7 gal
